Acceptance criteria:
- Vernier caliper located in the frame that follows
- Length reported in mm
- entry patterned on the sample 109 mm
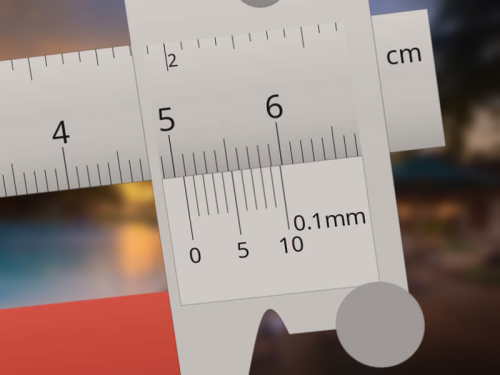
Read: 50.8 mm
